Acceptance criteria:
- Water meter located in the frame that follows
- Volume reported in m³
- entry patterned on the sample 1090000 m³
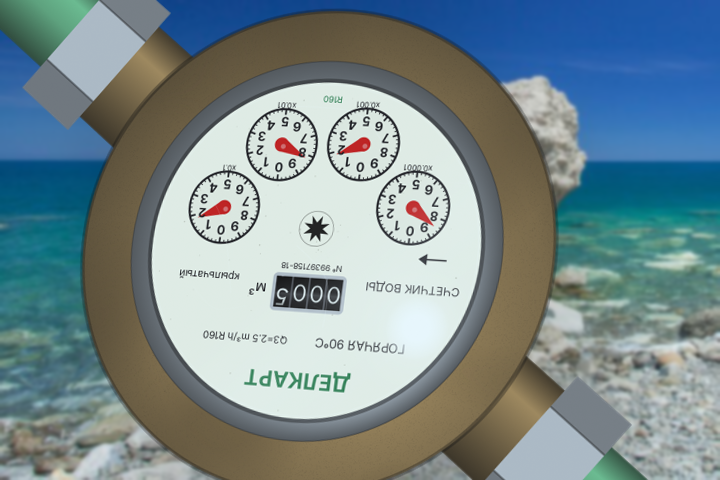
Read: 5.1818 m³
